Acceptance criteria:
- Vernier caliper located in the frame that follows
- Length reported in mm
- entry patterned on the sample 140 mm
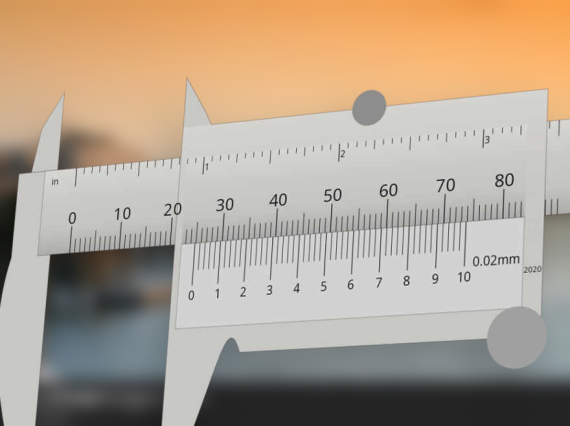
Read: 24.8 mm
